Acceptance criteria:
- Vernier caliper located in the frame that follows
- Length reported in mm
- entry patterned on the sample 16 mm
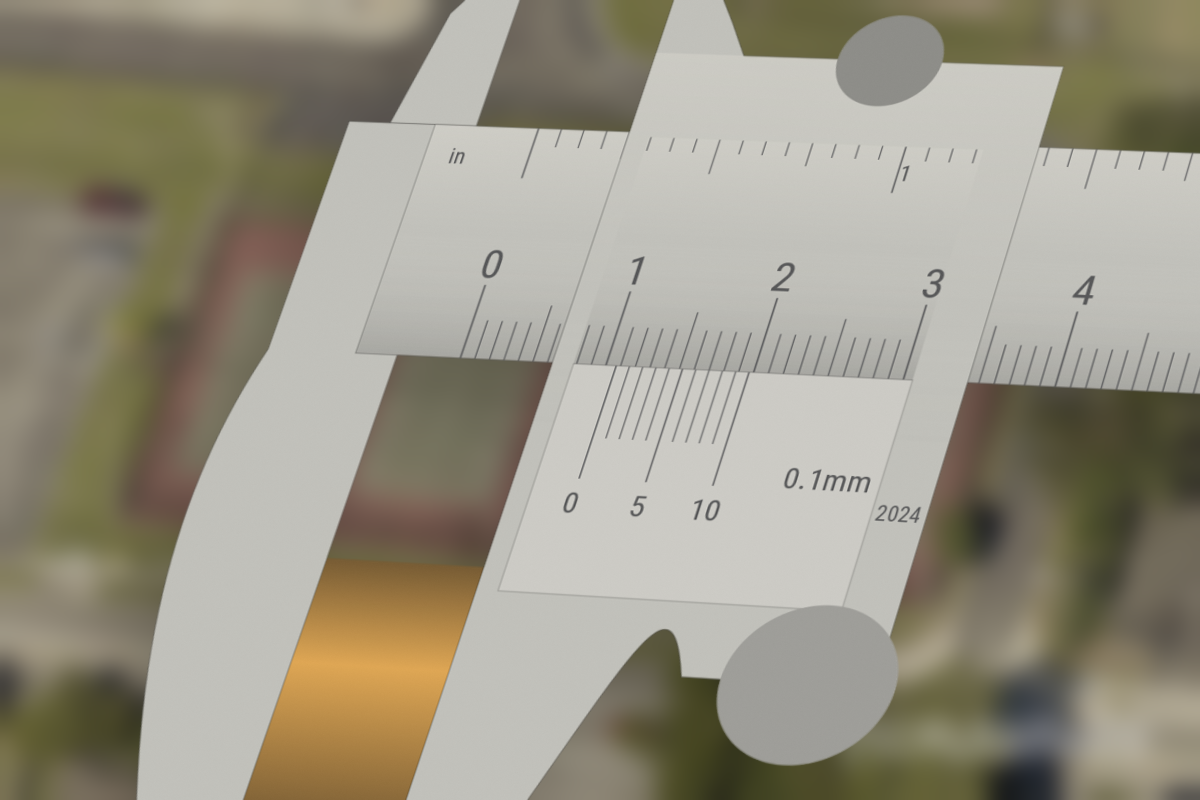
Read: 10.7 mm
